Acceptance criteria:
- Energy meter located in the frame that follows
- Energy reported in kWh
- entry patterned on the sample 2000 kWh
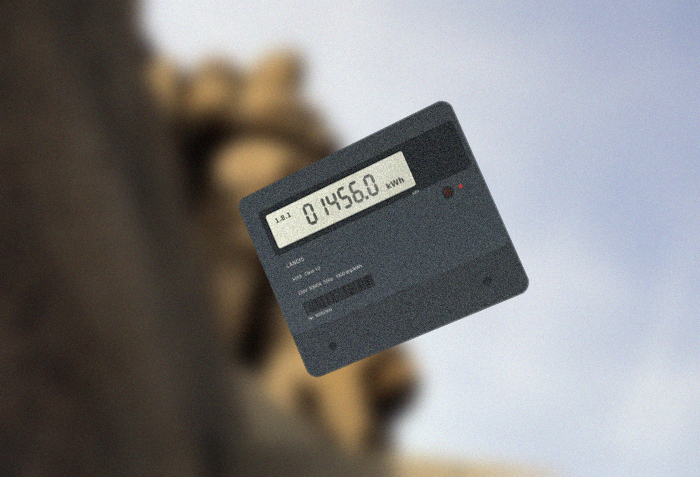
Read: 1456.0 kWh
